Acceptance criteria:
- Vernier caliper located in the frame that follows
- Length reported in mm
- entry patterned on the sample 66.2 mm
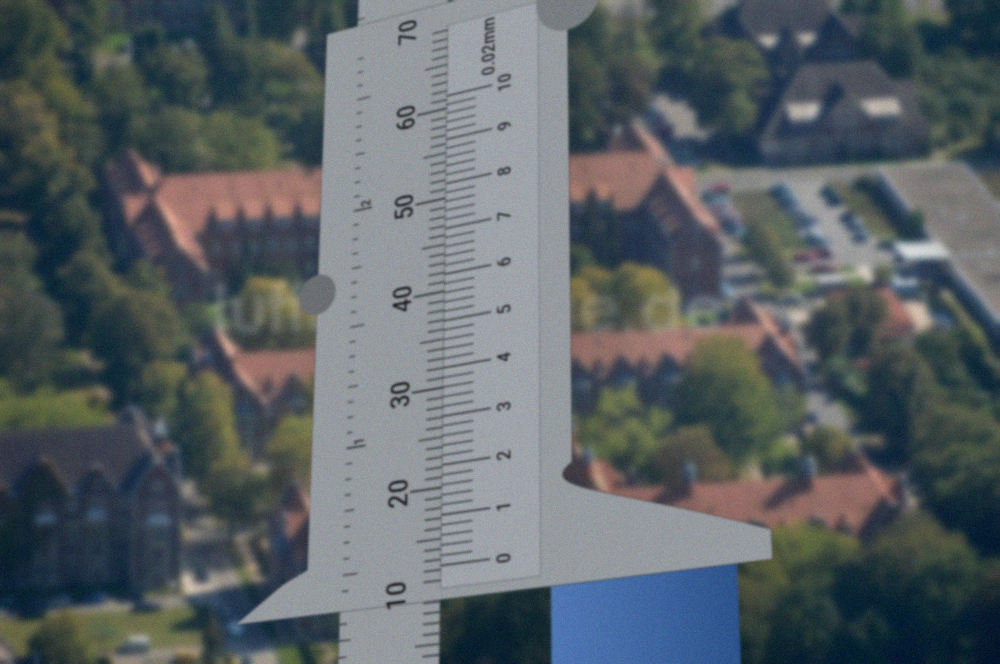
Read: 12.4 mm
